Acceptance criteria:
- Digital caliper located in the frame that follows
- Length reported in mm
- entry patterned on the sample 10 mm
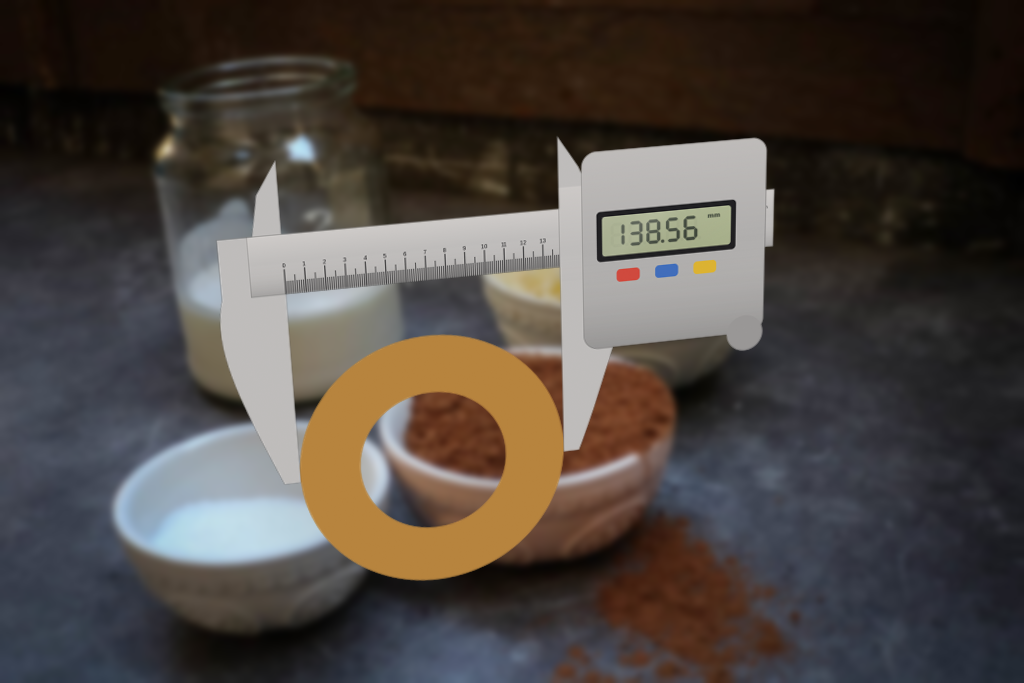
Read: 138.56 mm
